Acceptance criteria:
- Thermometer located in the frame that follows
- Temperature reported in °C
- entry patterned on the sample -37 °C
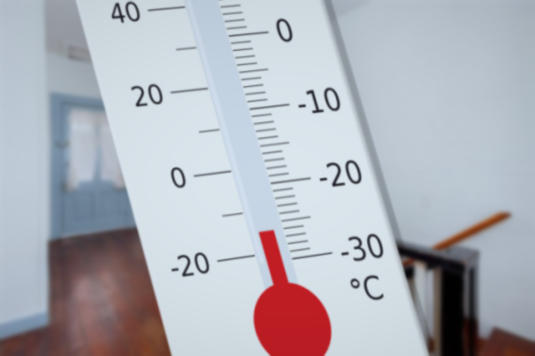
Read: -26 °C
